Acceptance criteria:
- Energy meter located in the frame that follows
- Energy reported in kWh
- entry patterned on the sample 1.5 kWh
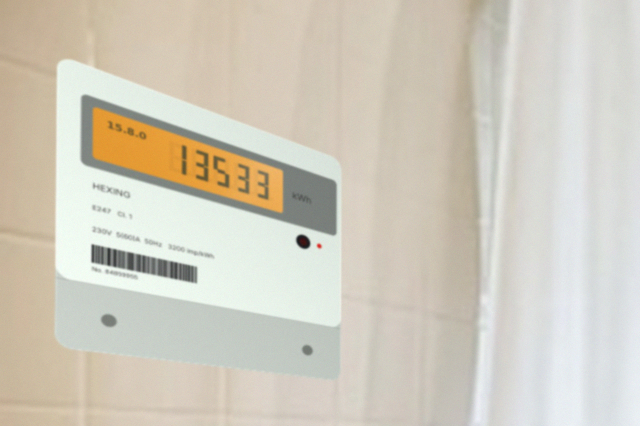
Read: 13533 kWh
